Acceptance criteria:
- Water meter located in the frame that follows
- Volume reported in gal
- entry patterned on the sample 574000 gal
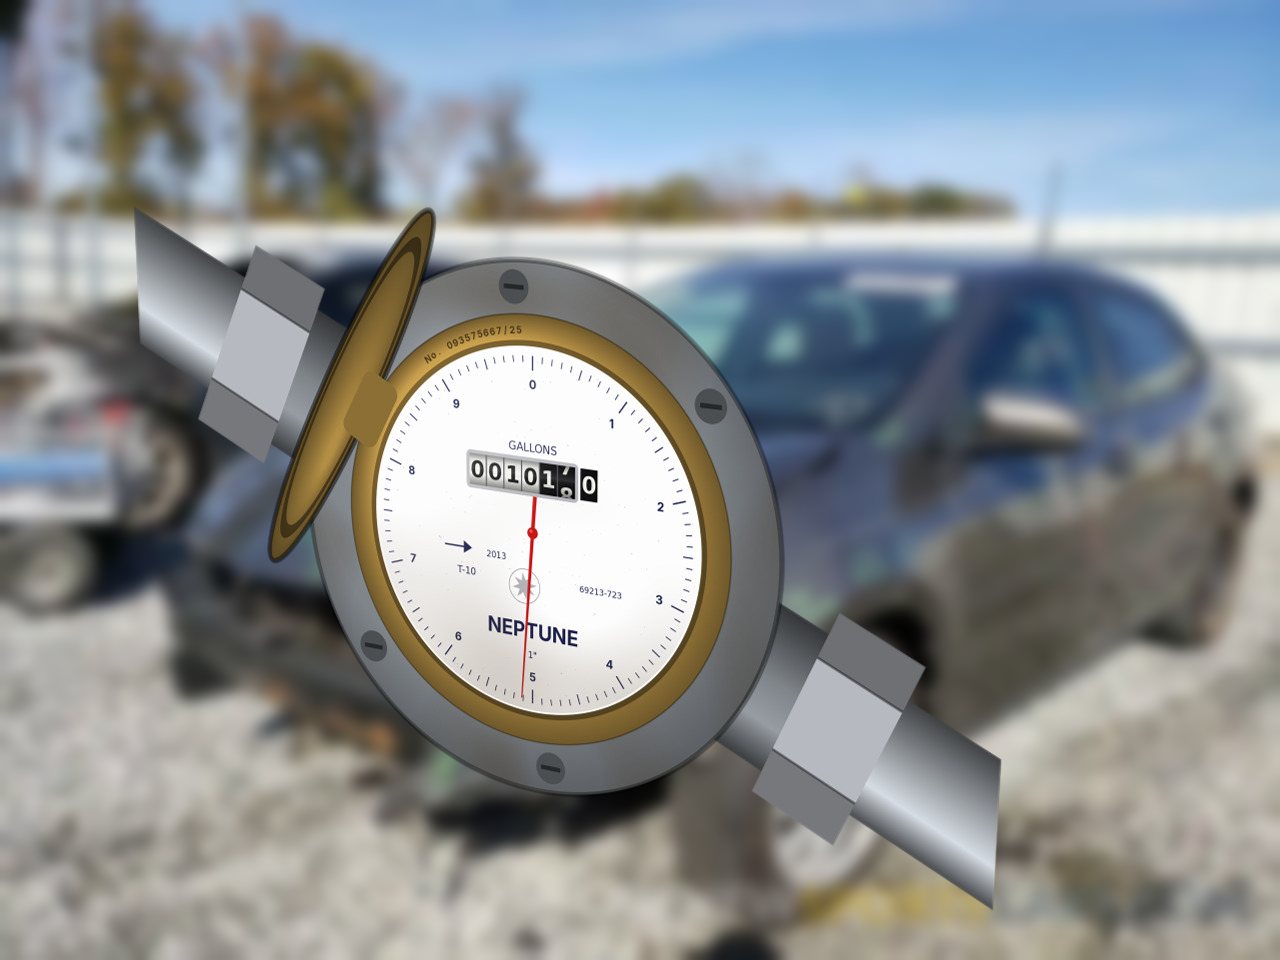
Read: 10175.1 gal
